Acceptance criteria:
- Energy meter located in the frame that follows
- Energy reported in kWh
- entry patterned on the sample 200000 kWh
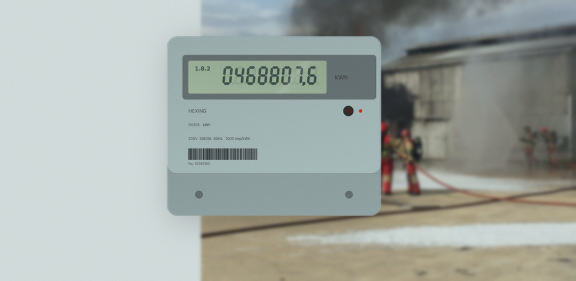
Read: 468807.6 kWh
